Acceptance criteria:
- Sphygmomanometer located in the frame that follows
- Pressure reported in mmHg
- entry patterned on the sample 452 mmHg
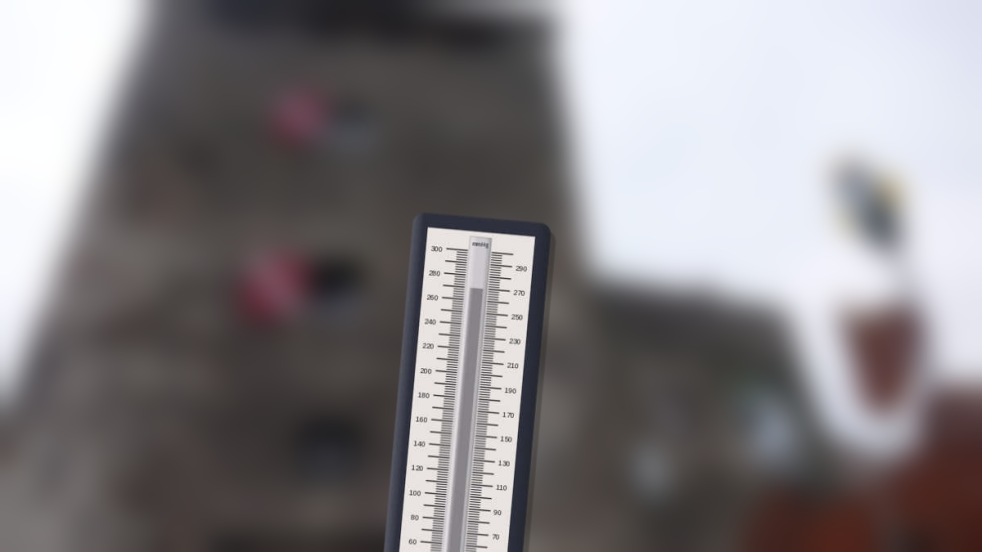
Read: 270 mmHg
